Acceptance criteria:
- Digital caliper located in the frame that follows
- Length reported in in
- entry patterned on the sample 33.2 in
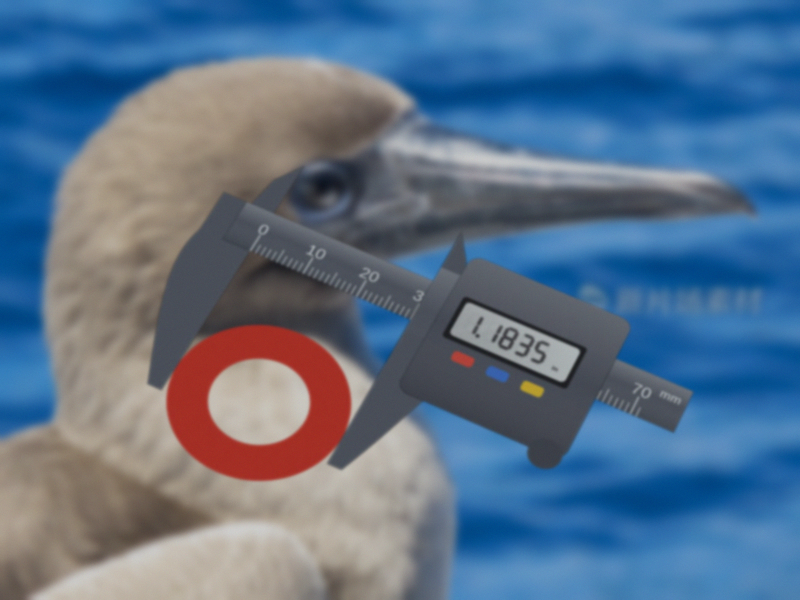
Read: 1.1835 in
